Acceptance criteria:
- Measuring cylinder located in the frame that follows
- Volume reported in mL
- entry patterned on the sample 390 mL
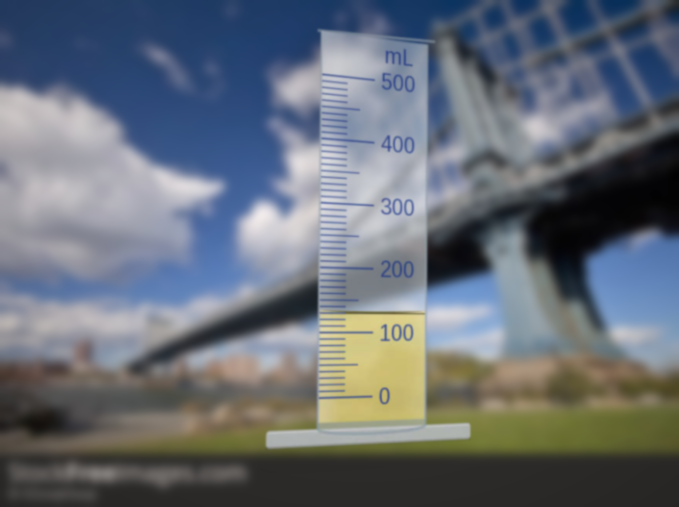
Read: 130 mL
